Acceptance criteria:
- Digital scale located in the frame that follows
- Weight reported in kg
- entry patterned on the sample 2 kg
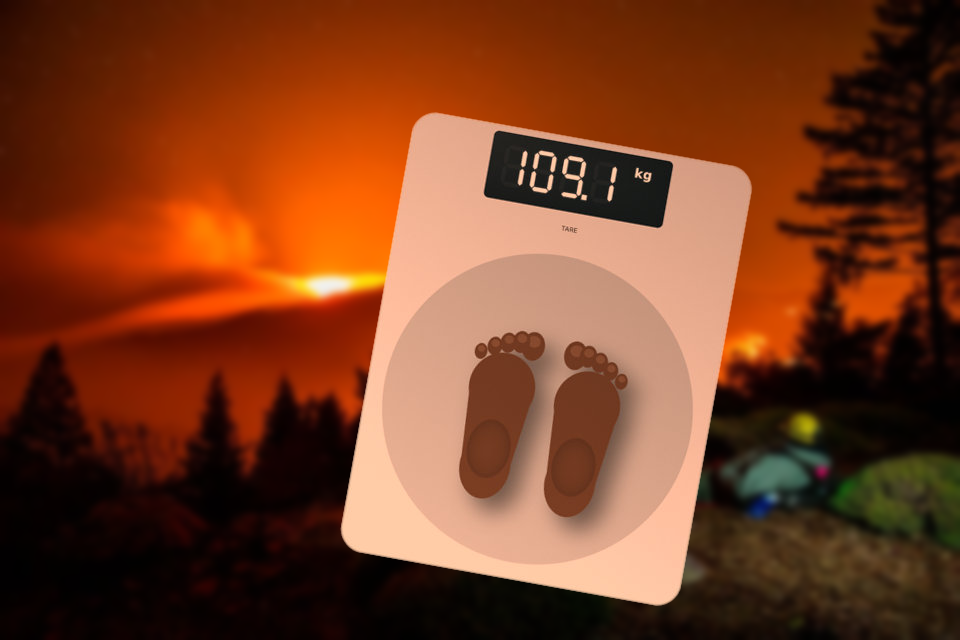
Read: 109.1 kg
